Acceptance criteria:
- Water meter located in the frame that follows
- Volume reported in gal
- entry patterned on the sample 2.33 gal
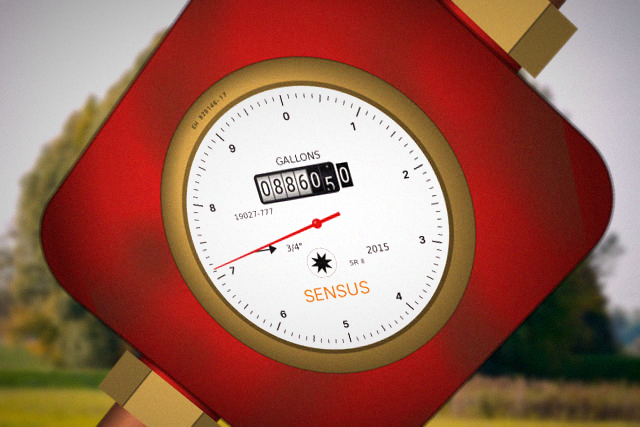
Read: 886047.1 gal
